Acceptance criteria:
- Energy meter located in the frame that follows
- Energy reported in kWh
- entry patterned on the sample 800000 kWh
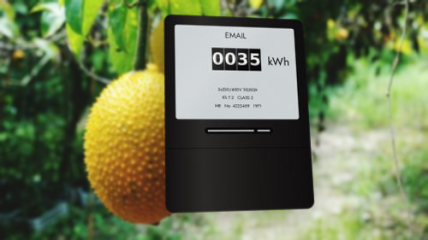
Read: 35 kWh
